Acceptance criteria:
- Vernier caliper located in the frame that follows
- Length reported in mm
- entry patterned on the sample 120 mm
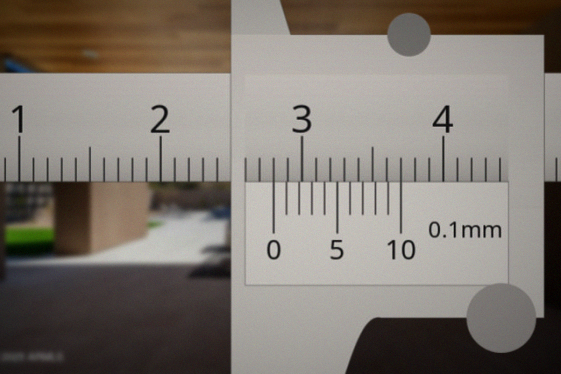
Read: 28.0 mm
